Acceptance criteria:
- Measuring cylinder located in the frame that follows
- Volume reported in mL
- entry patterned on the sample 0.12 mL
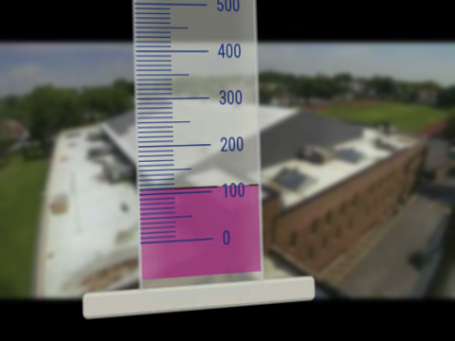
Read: 110 mL
